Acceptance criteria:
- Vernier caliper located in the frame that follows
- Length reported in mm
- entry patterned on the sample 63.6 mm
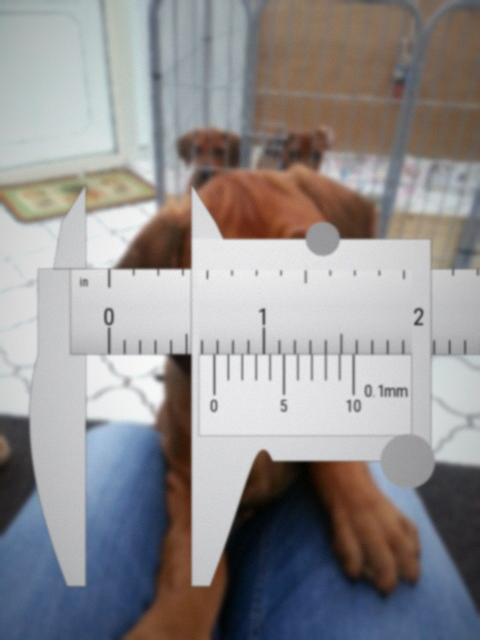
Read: 6.8 mm
